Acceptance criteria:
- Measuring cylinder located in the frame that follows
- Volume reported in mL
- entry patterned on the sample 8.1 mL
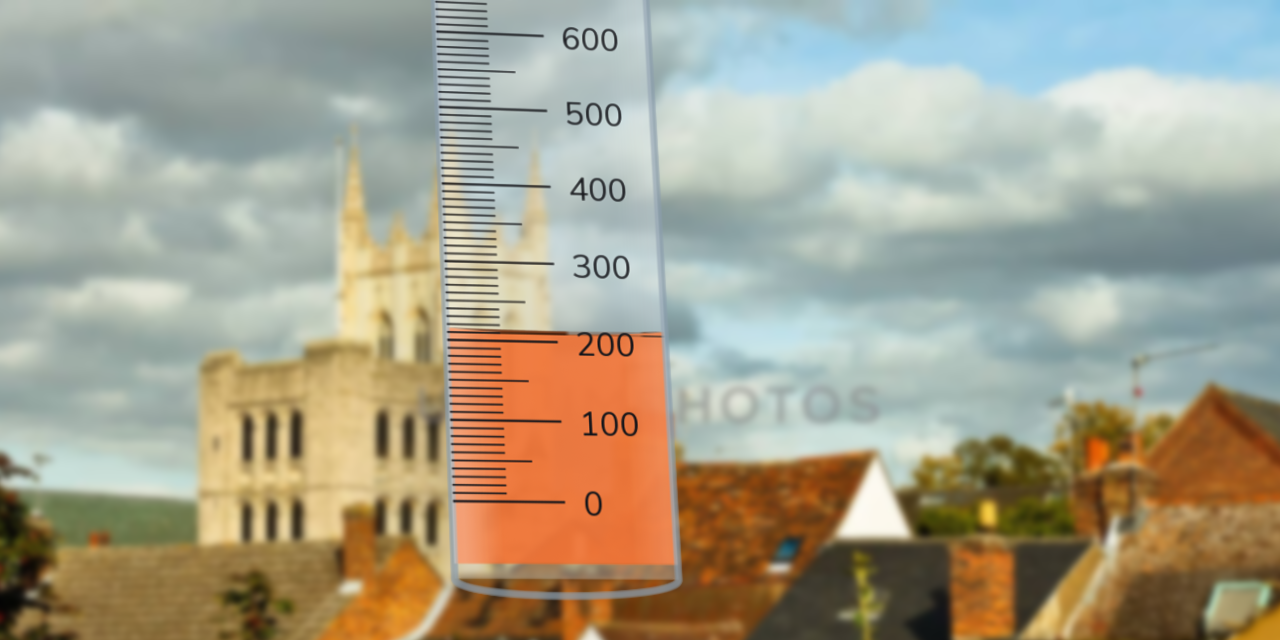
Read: 210 mL
